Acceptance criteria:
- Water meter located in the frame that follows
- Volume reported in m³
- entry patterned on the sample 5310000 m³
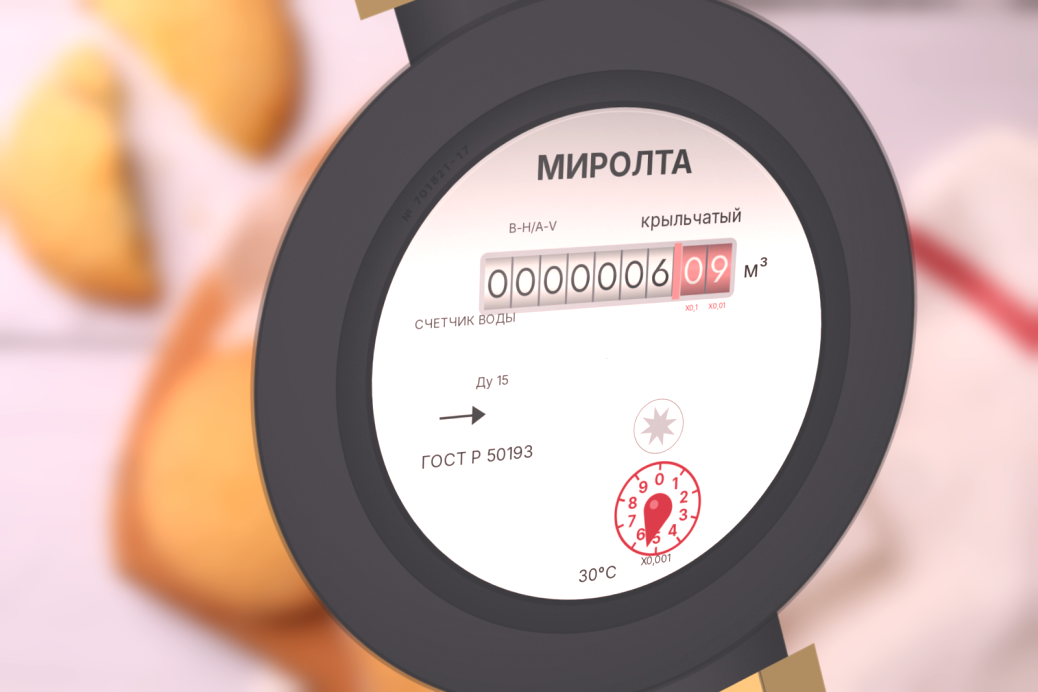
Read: 6.095 m³
